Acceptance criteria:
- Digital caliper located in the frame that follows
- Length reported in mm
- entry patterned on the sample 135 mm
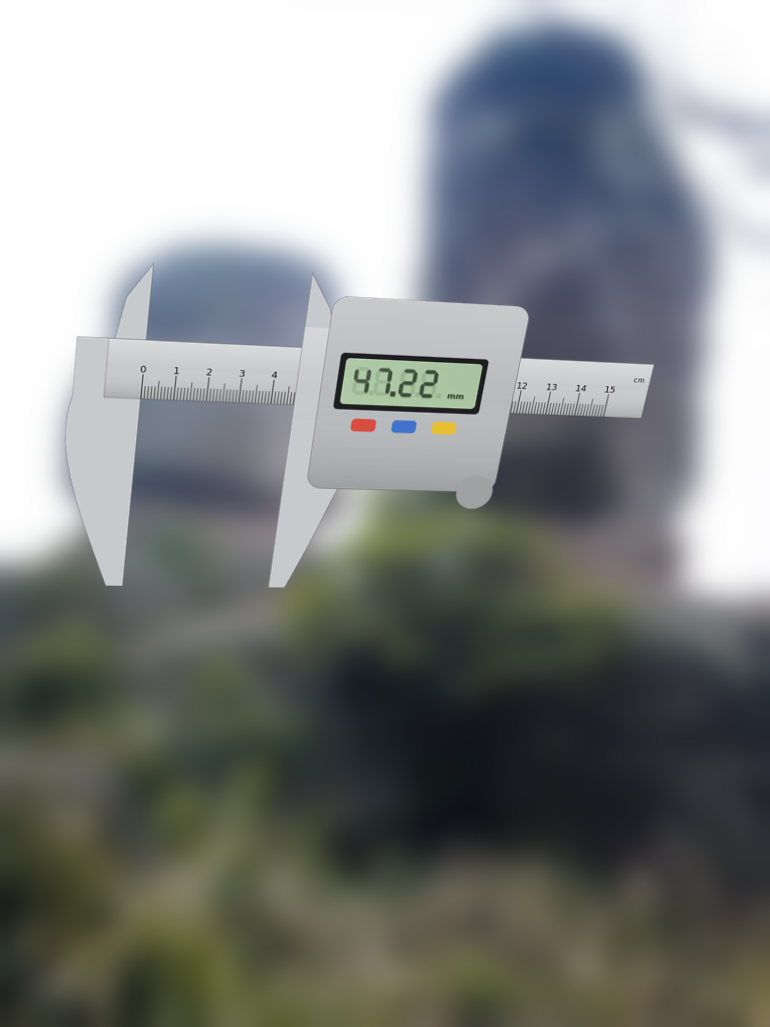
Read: 47.22 mm
